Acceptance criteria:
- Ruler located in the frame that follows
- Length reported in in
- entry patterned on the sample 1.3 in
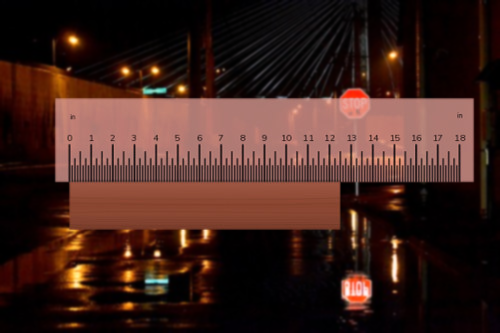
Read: 12.5 in
